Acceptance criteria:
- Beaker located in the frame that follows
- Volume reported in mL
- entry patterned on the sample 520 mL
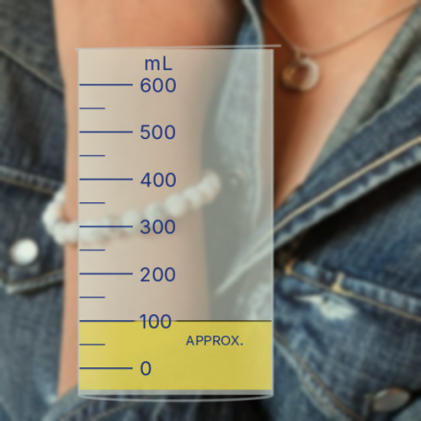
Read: 100 mL
